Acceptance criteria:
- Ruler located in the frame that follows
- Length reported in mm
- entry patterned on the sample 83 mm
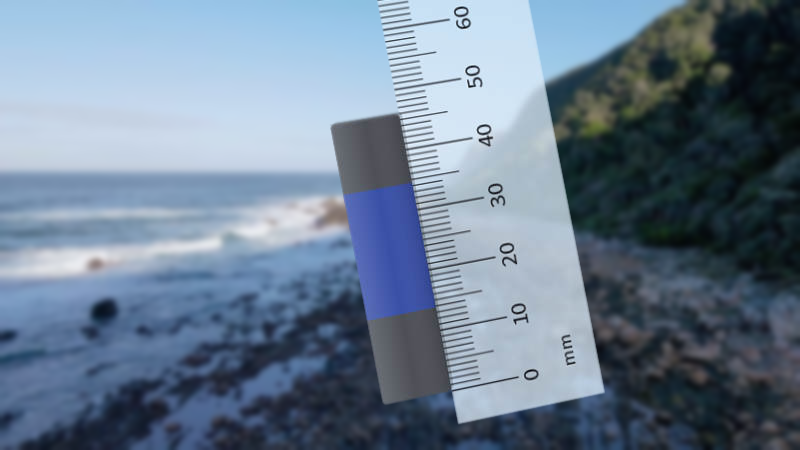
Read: 46 mm
